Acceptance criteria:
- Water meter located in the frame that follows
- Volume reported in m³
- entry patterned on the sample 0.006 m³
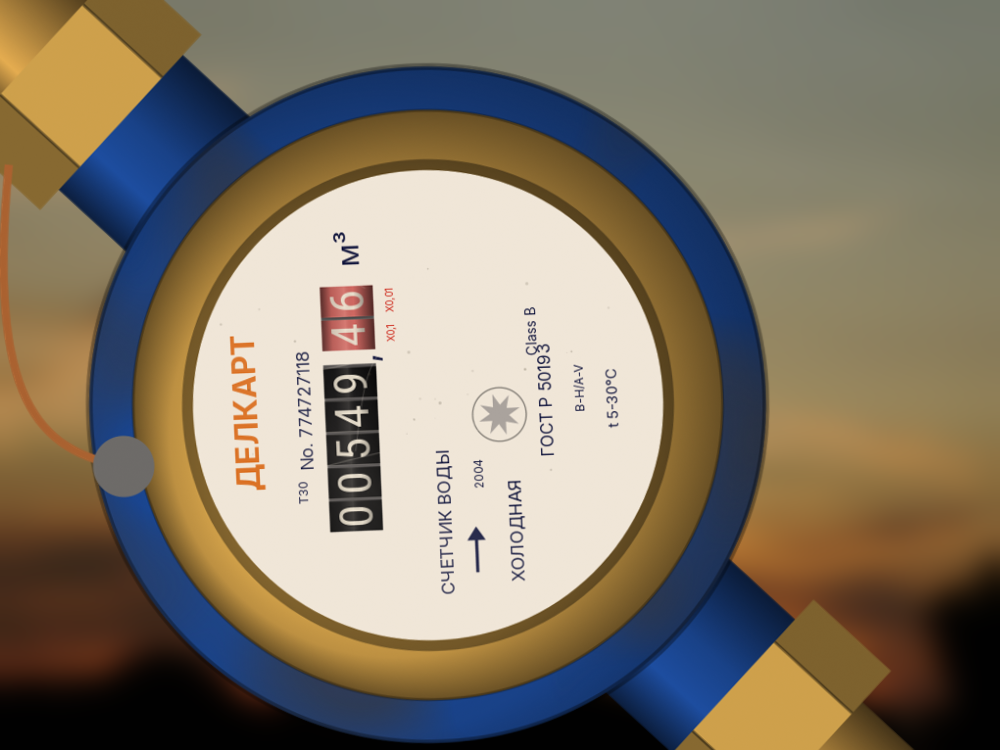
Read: 549.46 m³
